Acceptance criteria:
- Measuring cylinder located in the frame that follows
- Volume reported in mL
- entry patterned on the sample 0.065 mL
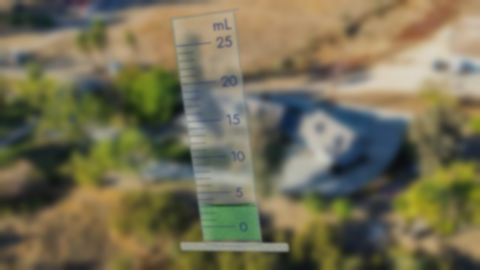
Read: 3 mL
